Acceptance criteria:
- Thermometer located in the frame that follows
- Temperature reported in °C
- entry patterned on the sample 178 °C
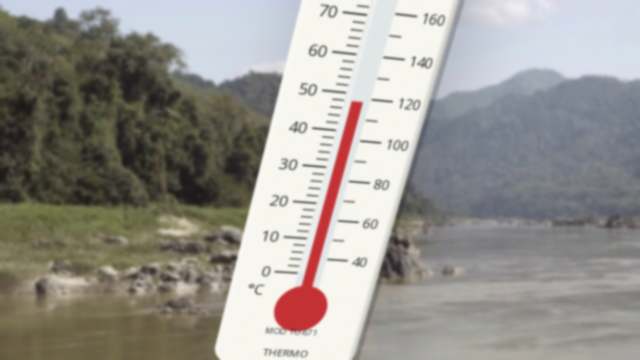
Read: 48 °C
